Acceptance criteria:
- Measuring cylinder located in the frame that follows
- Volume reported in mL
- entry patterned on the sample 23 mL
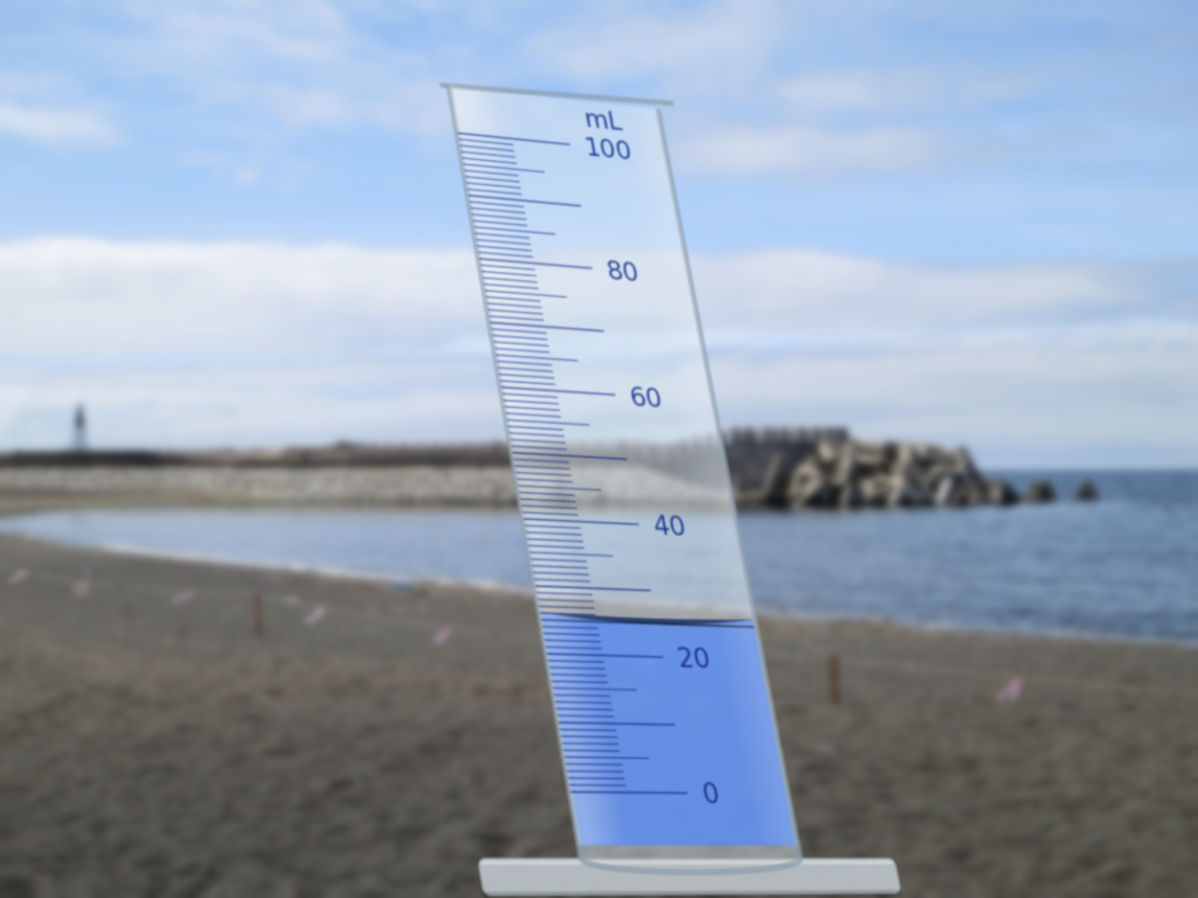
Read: 25 mL
